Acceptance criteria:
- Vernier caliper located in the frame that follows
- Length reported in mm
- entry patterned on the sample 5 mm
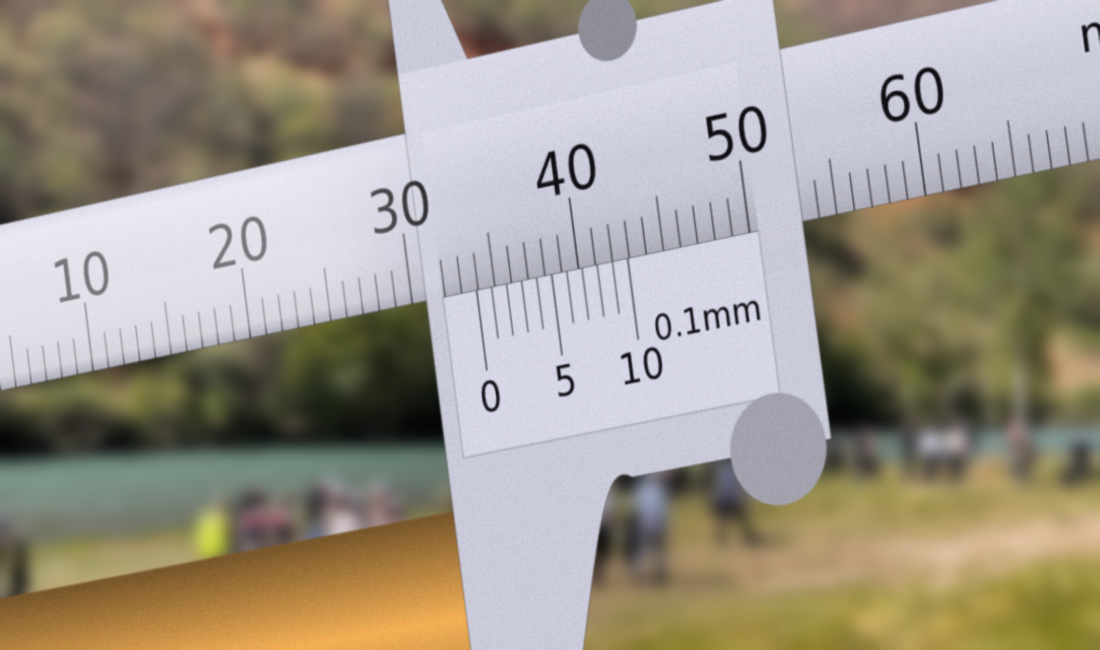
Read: 33.9 mm
